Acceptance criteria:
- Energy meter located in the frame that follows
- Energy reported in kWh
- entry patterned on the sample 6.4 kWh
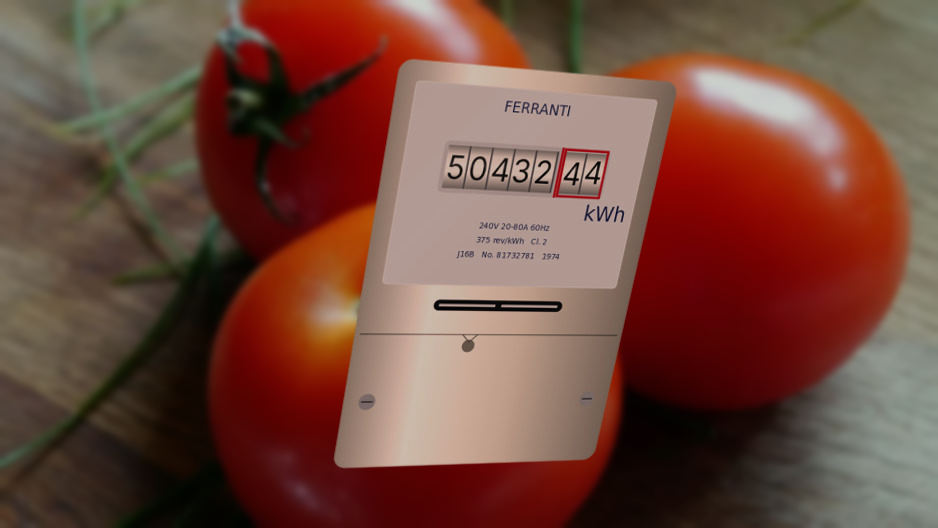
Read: 50432.44 kWh
